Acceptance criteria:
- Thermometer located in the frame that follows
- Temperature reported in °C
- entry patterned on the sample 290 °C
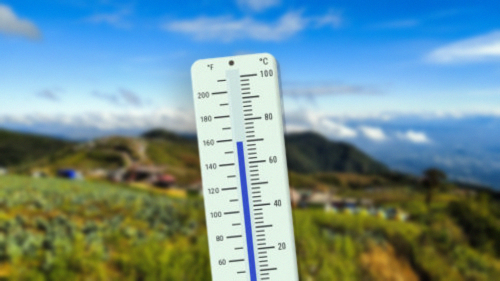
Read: 70 °C
